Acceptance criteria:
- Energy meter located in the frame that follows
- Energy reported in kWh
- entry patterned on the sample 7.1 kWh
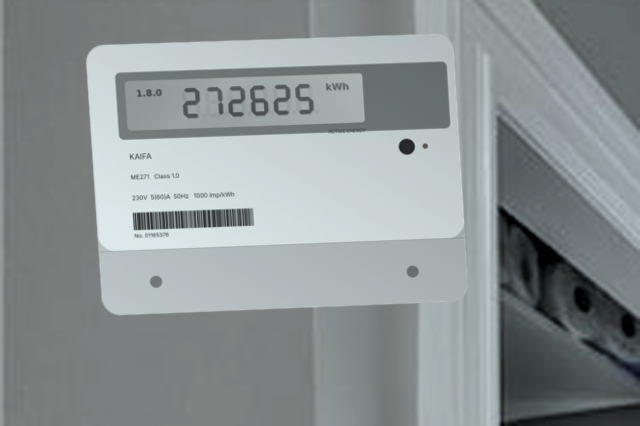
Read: 272625 kWh
